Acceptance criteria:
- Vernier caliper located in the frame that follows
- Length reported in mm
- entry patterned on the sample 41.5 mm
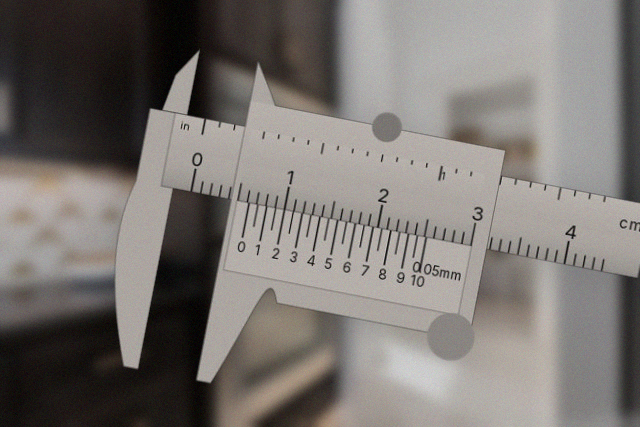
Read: 6.2 mm
